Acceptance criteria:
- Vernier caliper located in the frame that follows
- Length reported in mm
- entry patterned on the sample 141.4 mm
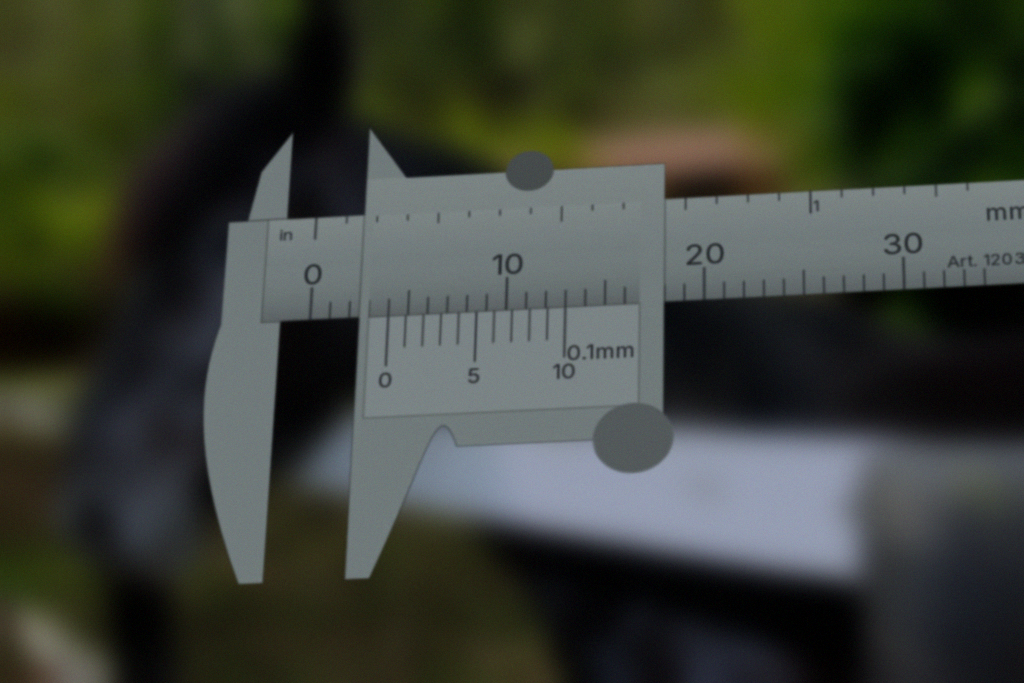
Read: 4.0 mm
